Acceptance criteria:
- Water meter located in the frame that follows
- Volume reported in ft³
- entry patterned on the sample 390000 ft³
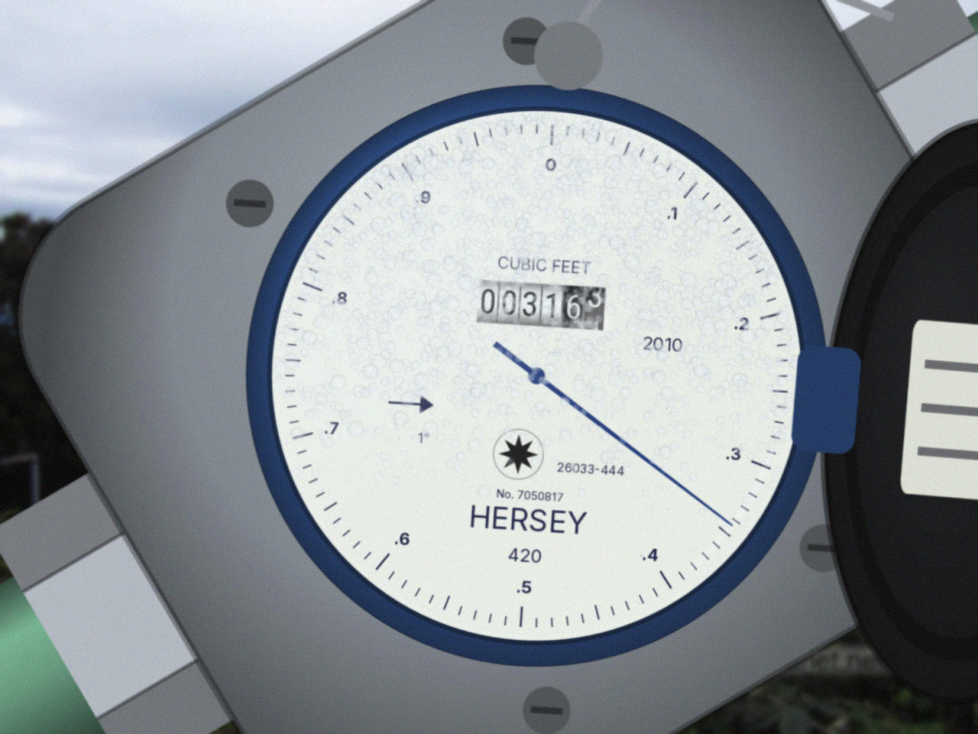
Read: 3163.34 ft³
